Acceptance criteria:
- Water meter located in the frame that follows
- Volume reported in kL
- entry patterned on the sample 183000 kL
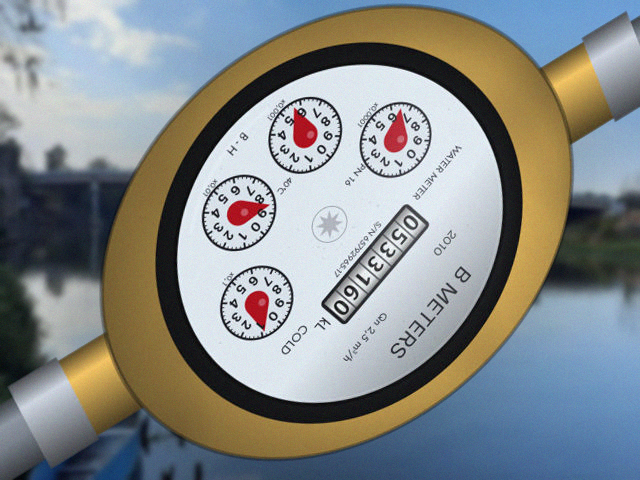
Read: 533160.0856 kL
